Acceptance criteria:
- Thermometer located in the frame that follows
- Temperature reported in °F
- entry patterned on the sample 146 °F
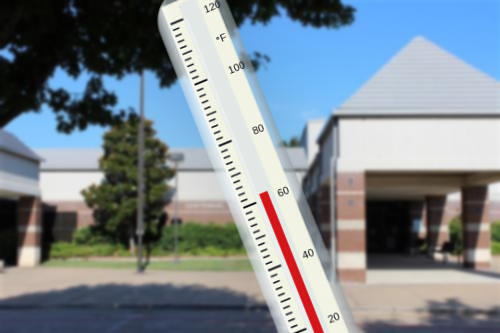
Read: 62 °F
